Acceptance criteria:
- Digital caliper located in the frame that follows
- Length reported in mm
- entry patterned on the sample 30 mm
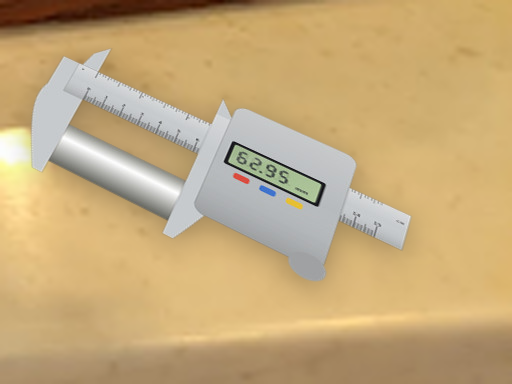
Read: 62.95 mm
